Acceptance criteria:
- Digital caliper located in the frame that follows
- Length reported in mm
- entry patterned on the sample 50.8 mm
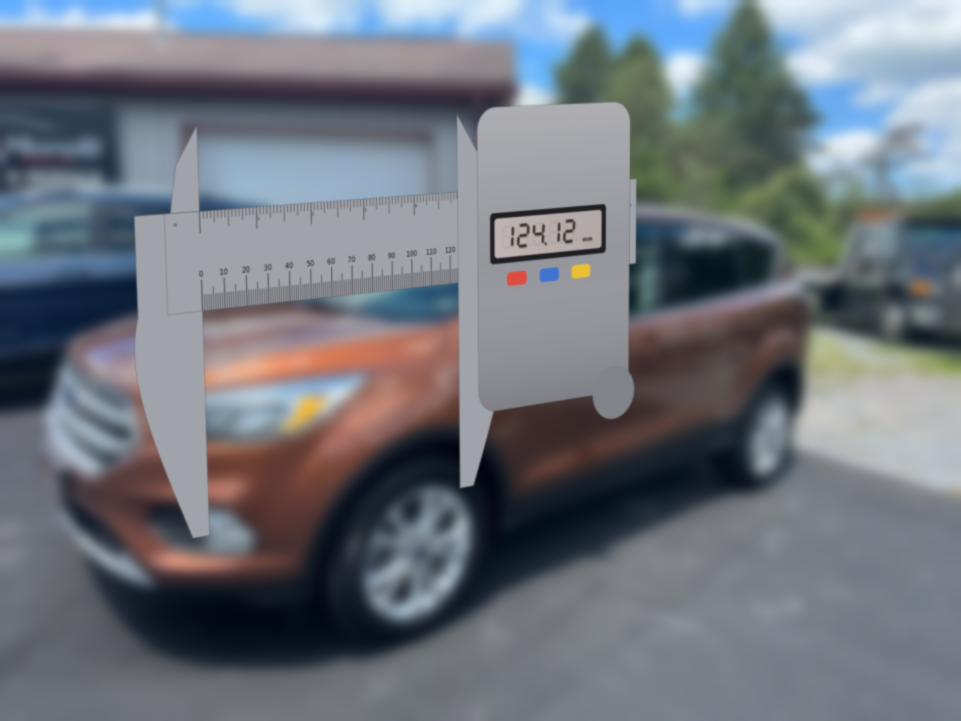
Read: 124.12 mm
